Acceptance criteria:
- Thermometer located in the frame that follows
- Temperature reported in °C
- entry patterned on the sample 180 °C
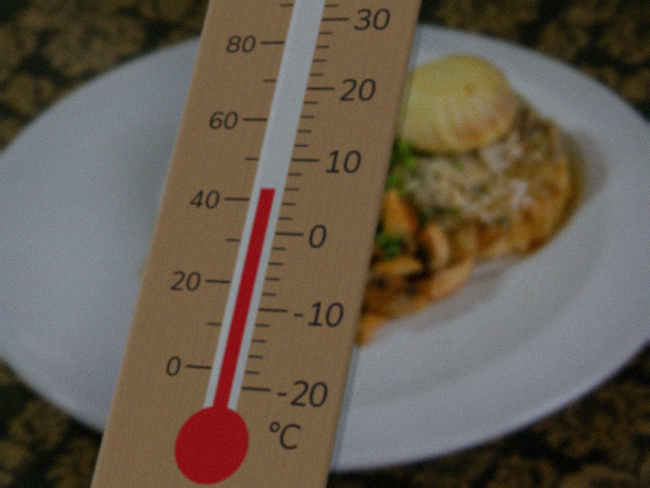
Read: 6 °C
